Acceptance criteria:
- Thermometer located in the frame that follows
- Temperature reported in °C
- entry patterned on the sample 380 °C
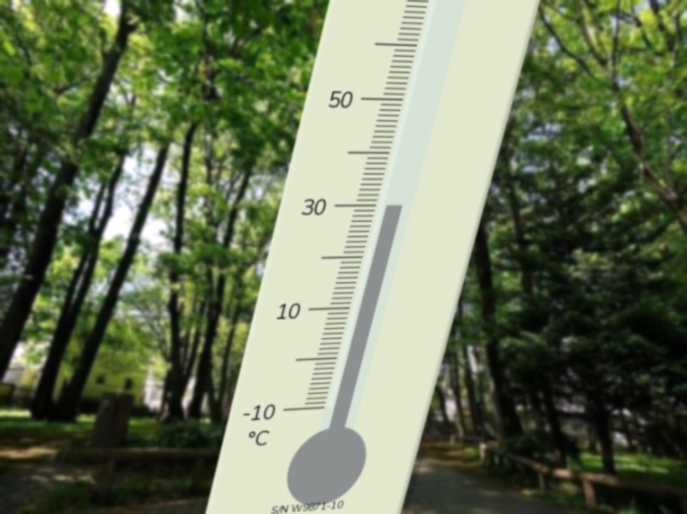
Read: 30 °C
